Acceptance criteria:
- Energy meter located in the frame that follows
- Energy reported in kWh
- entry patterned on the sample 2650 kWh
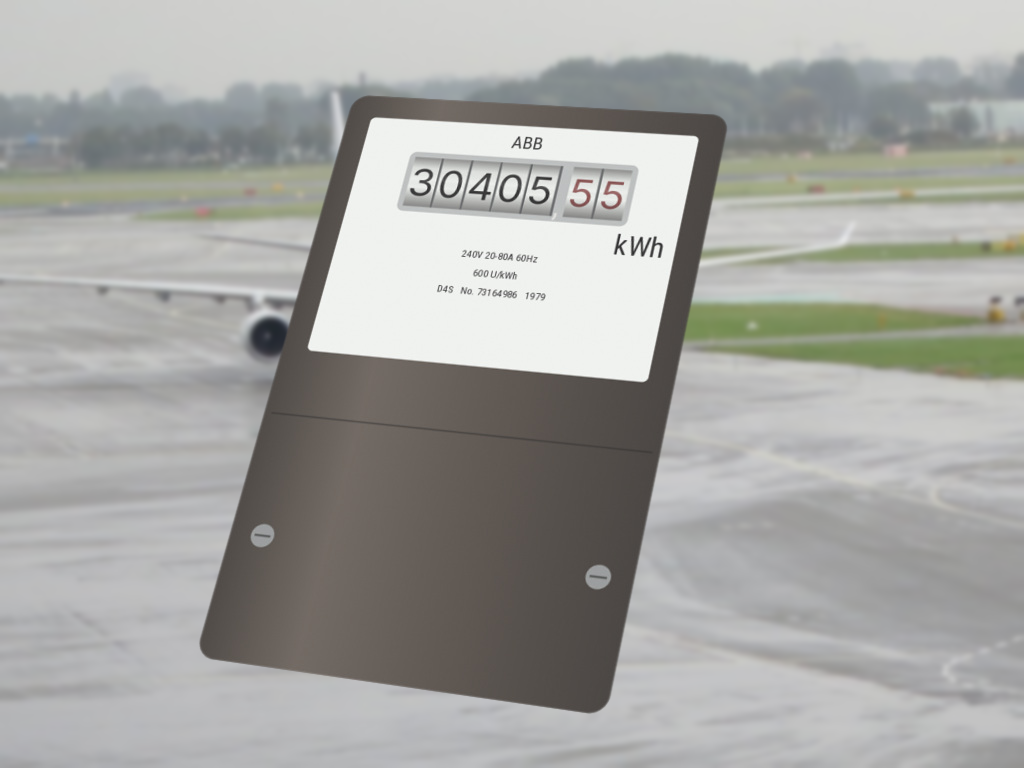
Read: 30405.55 kWh
